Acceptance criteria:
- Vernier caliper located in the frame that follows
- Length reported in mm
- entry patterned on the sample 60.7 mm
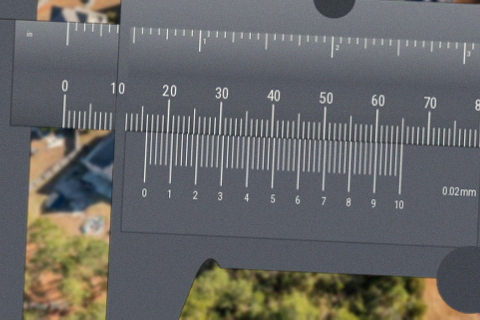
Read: 16.0 mm
